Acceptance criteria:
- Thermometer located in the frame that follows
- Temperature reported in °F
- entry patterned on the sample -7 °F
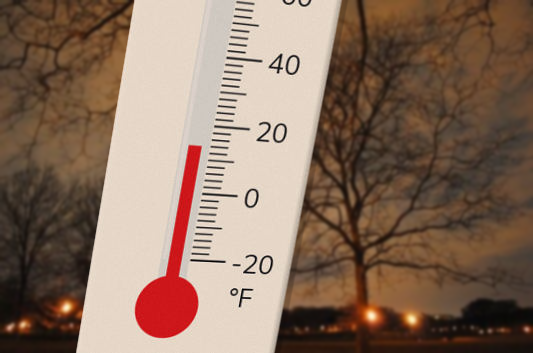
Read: 14 °F
